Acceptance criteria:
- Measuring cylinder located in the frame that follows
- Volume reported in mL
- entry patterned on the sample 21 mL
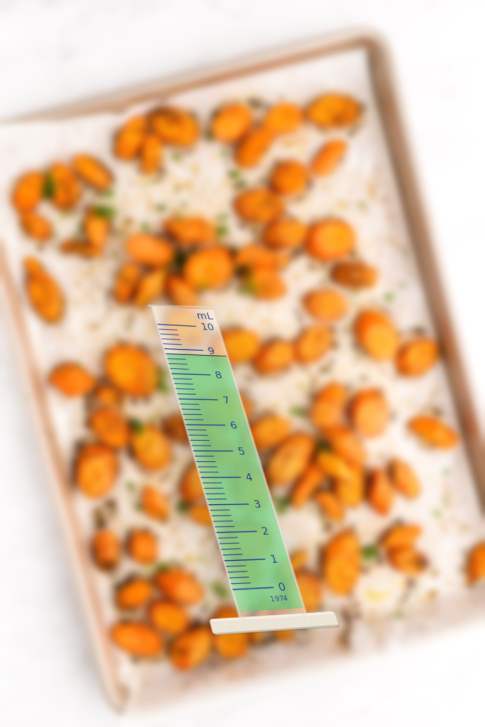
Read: 8.8 mL
